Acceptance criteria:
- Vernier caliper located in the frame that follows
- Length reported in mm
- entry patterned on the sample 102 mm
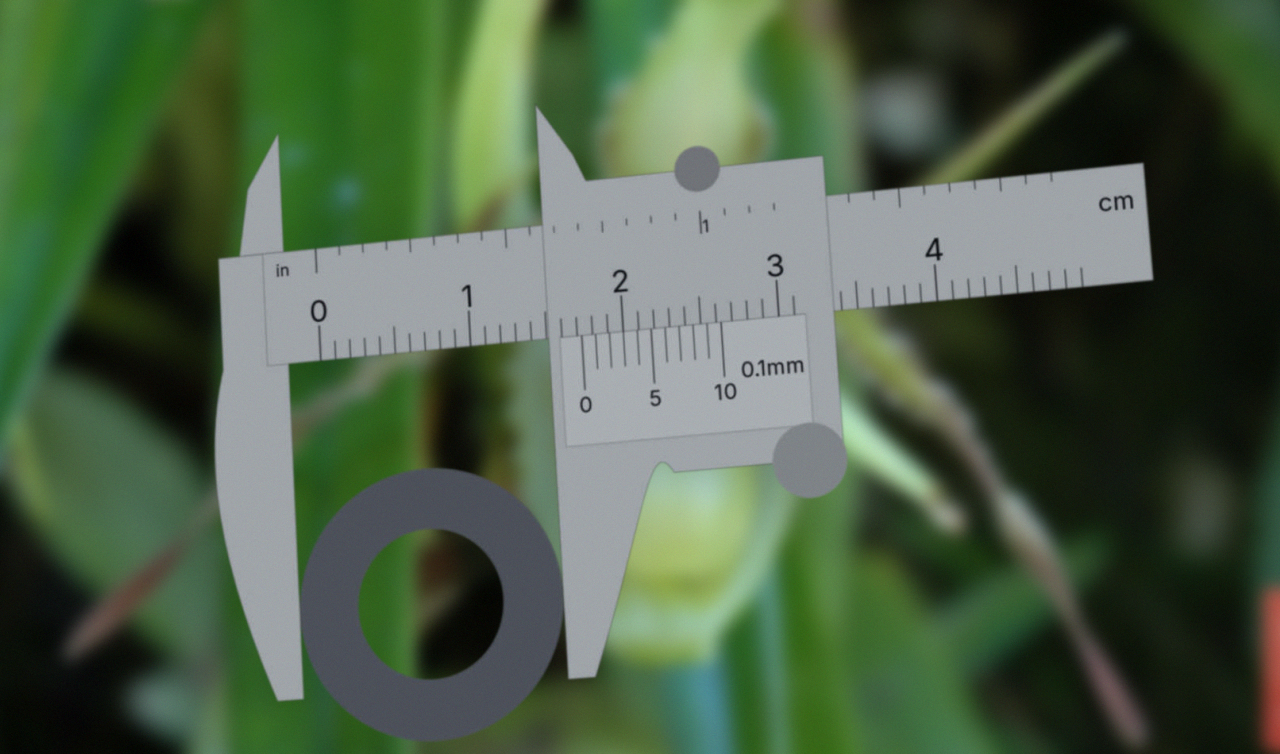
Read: 17.3 mm
